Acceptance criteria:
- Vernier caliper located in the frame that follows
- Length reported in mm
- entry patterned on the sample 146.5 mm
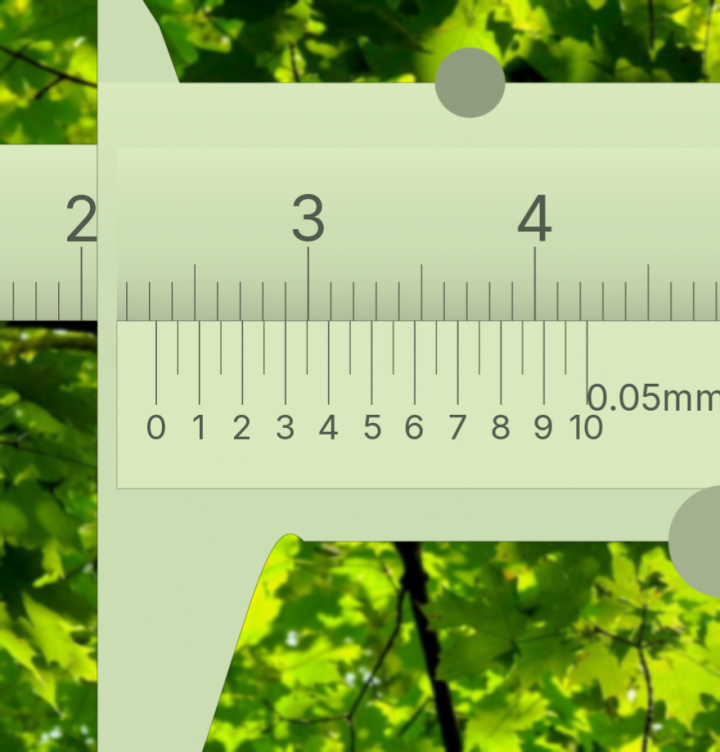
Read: 23.30 mm
